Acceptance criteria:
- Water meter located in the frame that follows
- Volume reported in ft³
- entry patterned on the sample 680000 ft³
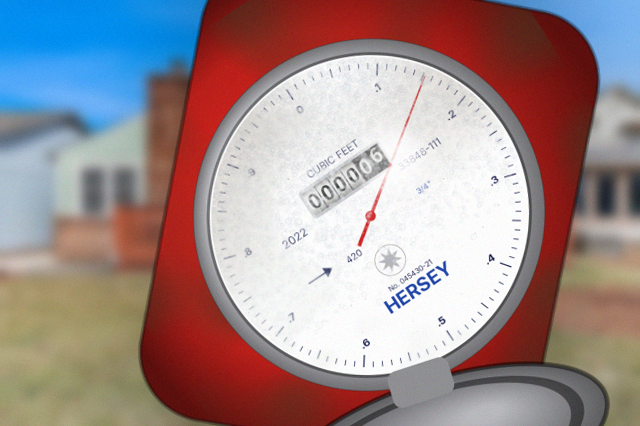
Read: 6.15 ft³
